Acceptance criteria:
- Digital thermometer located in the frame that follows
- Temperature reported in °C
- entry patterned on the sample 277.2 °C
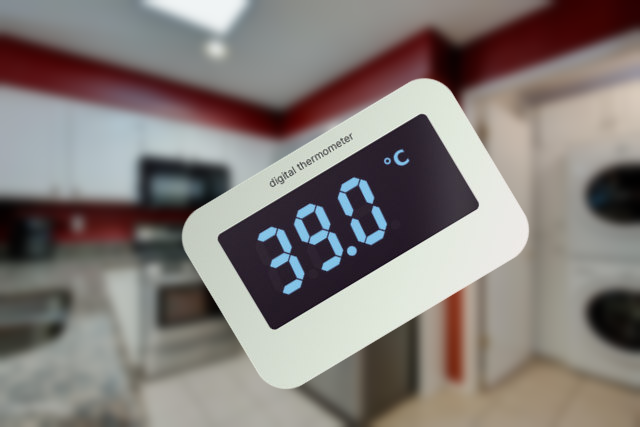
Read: 39.0 °C
